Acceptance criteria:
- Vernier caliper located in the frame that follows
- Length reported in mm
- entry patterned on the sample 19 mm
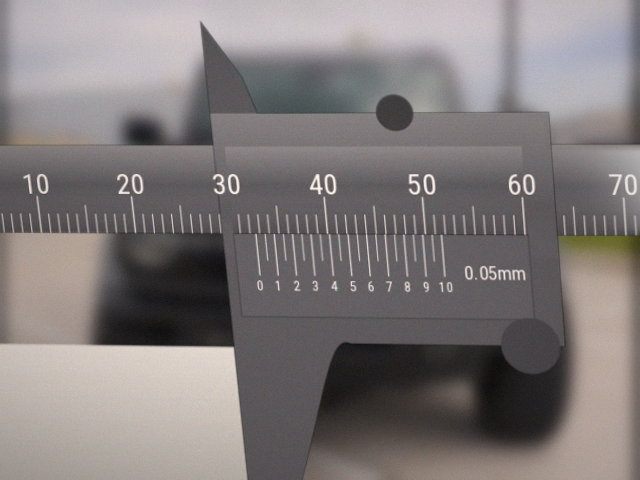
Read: 32.6 mm
